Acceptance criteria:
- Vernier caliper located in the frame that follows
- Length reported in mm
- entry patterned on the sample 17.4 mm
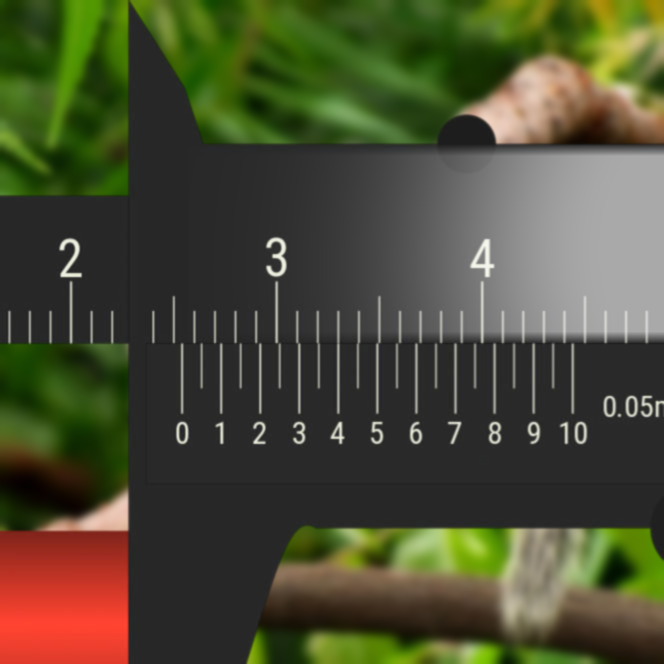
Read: 25.4 mm
